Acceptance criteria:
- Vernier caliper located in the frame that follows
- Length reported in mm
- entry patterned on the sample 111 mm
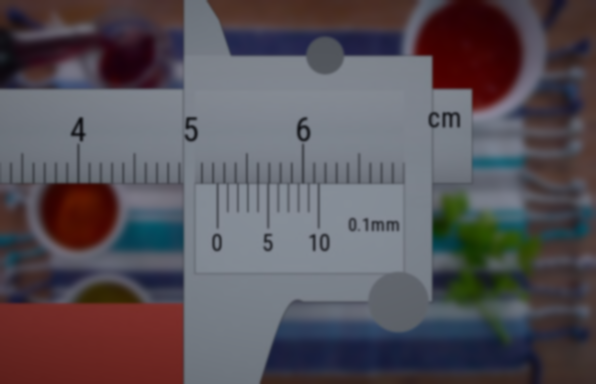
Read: 52.4 mm
